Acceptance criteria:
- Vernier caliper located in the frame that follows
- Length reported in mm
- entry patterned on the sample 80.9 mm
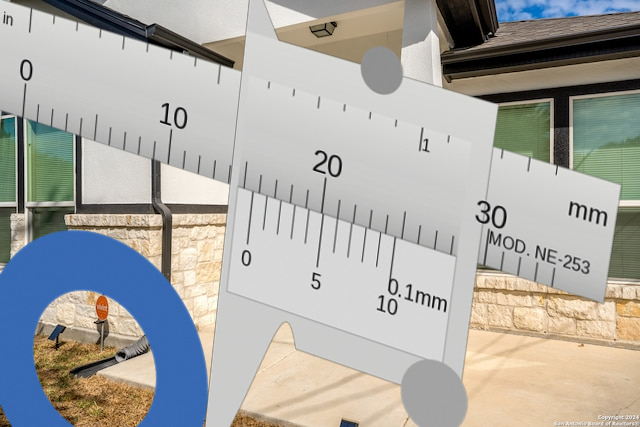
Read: 15.6 mm
